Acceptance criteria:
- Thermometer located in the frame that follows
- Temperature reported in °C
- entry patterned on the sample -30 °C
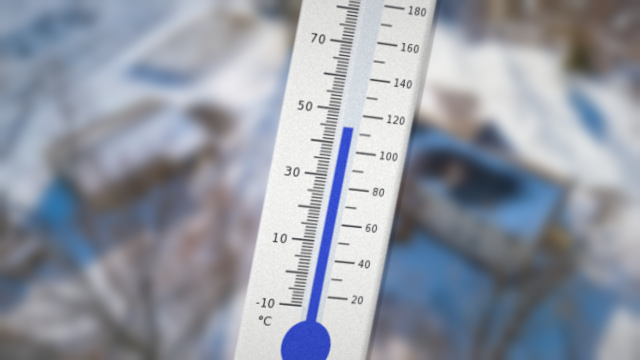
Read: 45 °C
